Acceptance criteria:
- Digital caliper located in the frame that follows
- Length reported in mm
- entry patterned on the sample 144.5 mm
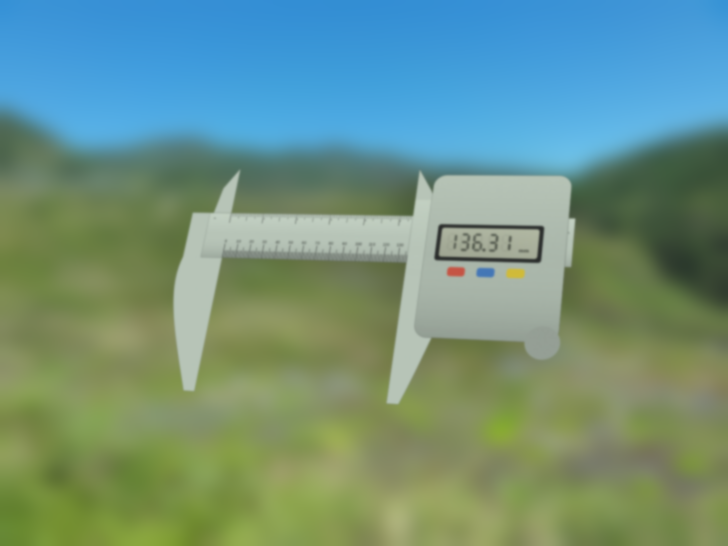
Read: 136.31 mm
